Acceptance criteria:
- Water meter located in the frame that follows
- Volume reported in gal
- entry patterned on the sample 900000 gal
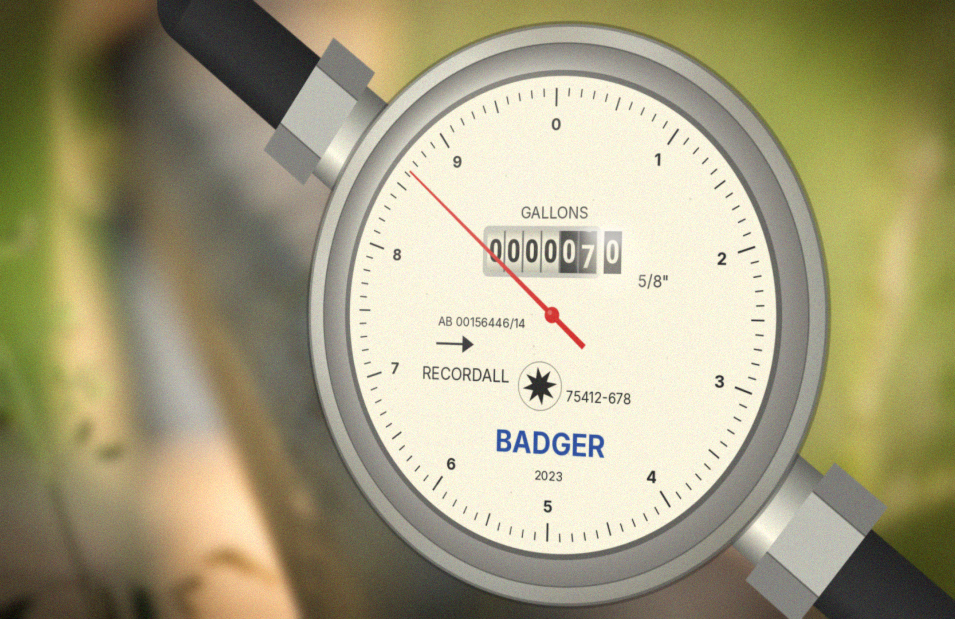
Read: 68.6 gal
